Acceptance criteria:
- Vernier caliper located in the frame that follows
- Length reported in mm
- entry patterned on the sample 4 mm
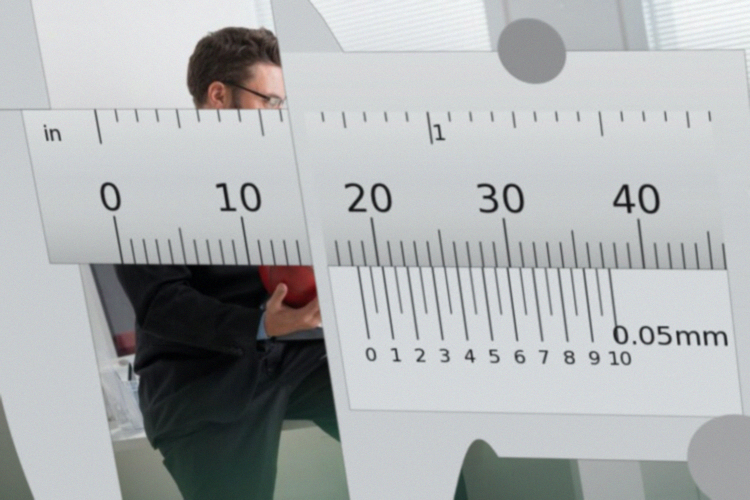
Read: 18.4 mm
